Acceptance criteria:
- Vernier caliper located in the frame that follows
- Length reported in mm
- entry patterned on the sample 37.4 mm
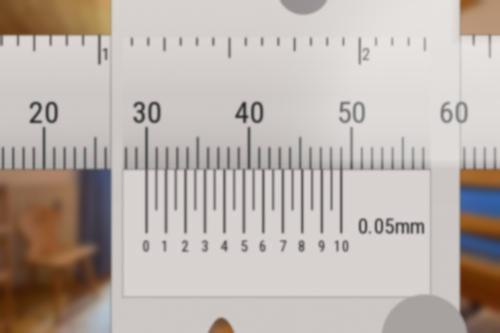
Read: 30.0 mm
